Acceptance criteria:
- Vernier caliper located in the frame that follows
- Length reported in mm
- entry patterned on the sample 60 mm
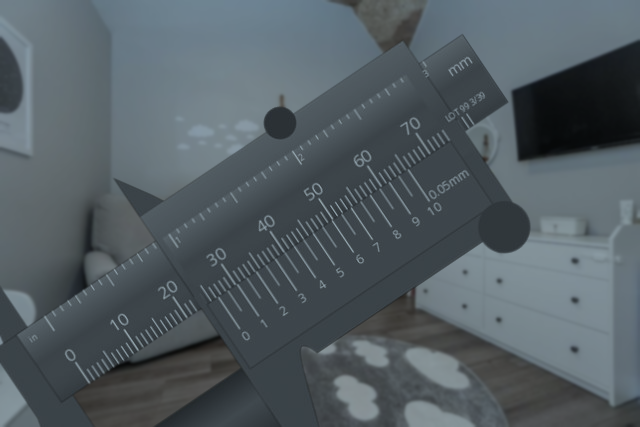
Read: 26.4 mm
